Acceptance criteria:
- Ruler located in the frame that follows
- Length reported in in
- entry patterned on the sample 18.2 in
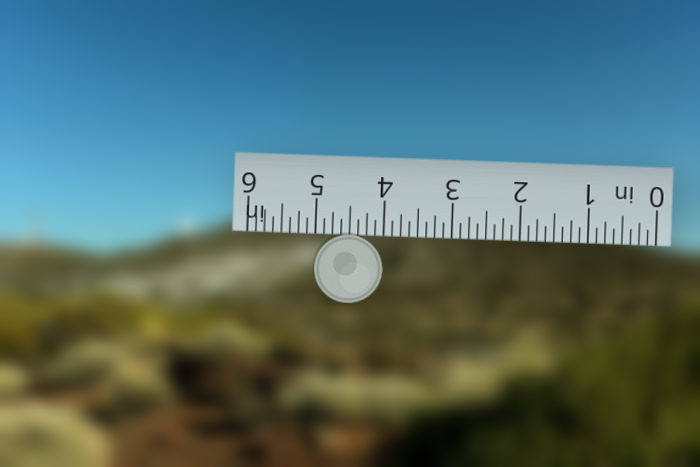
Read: 1 in
